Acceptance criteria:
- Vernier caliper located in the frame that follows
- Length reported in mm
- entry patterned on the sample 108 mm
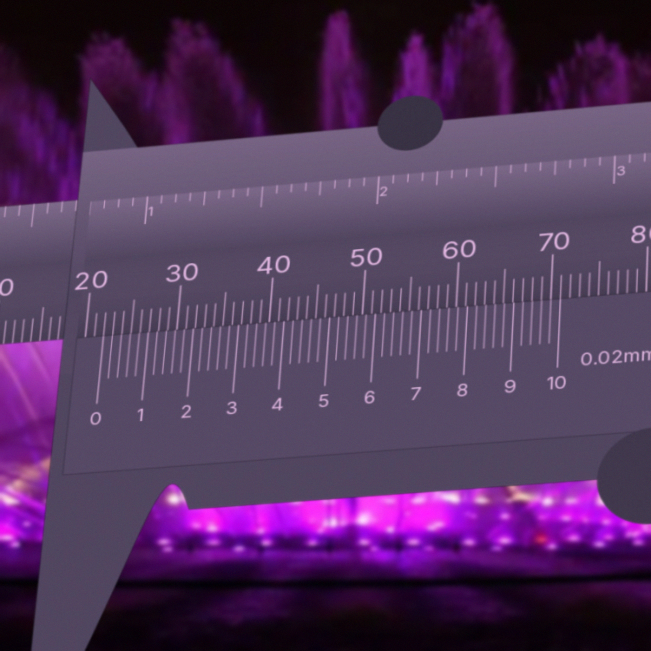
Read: 22.0 mm
